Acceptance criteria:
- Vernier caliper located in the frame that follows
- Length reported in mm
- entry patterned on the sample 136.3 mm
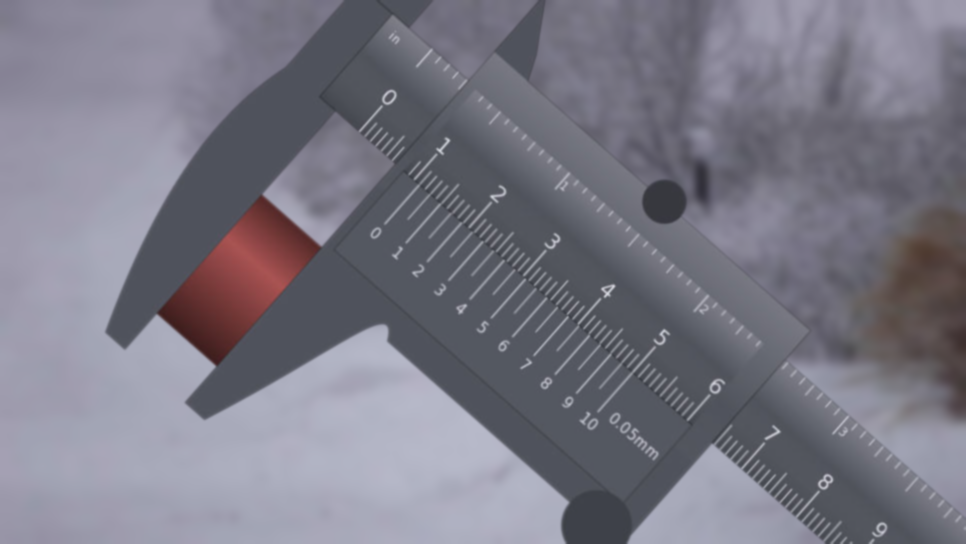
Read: 11.0 mm
